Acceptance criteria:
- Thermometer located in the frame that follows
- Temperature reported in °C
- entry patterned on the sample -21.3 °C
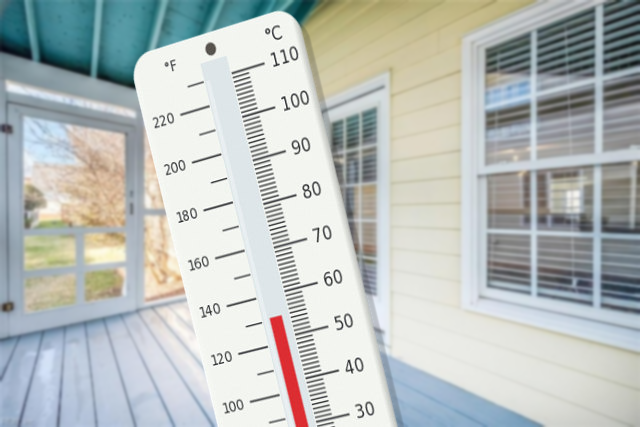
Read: 55 °C
